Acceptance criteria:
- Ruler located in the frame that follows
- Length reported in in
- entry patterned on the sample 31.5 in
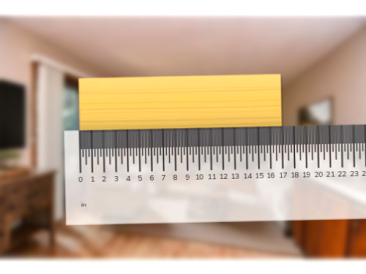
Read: 17 in
